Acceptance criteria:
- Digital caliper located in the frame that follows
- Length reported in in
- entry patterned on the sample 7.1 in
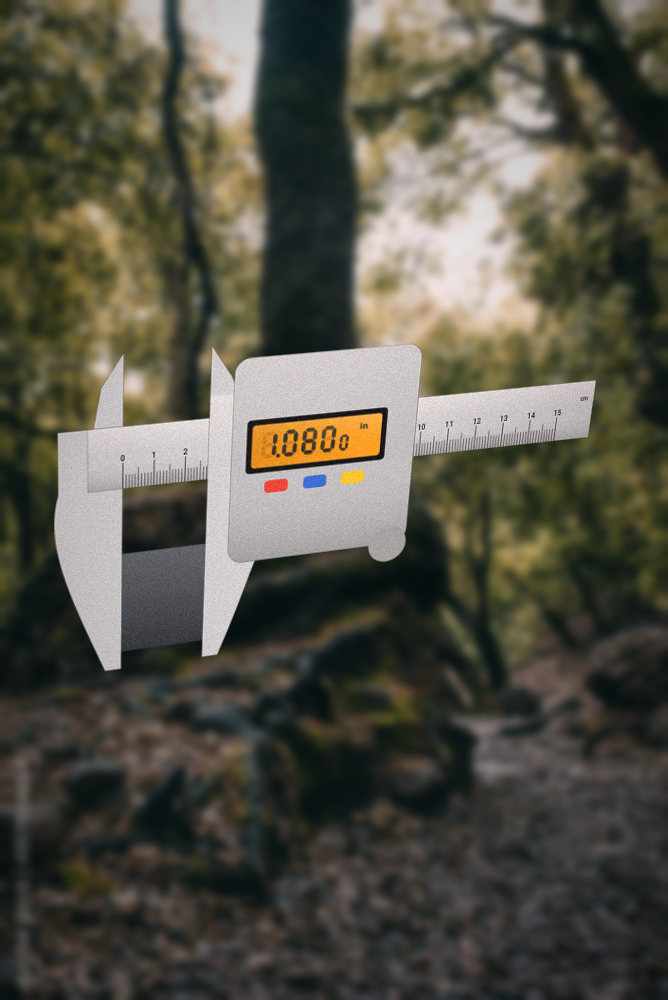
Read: 1.0800 in
